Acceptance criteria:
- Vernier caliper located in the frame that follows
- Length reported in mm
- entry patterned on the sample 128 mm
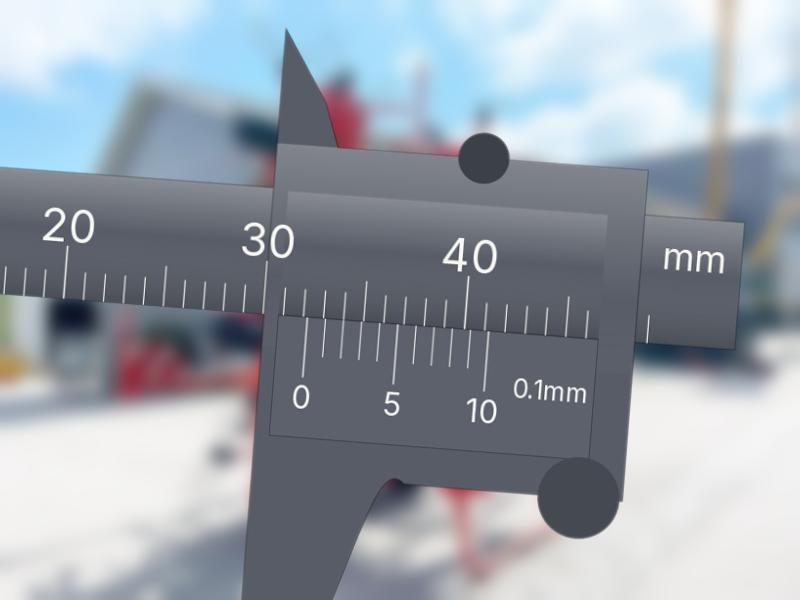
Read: 32.2 mm
